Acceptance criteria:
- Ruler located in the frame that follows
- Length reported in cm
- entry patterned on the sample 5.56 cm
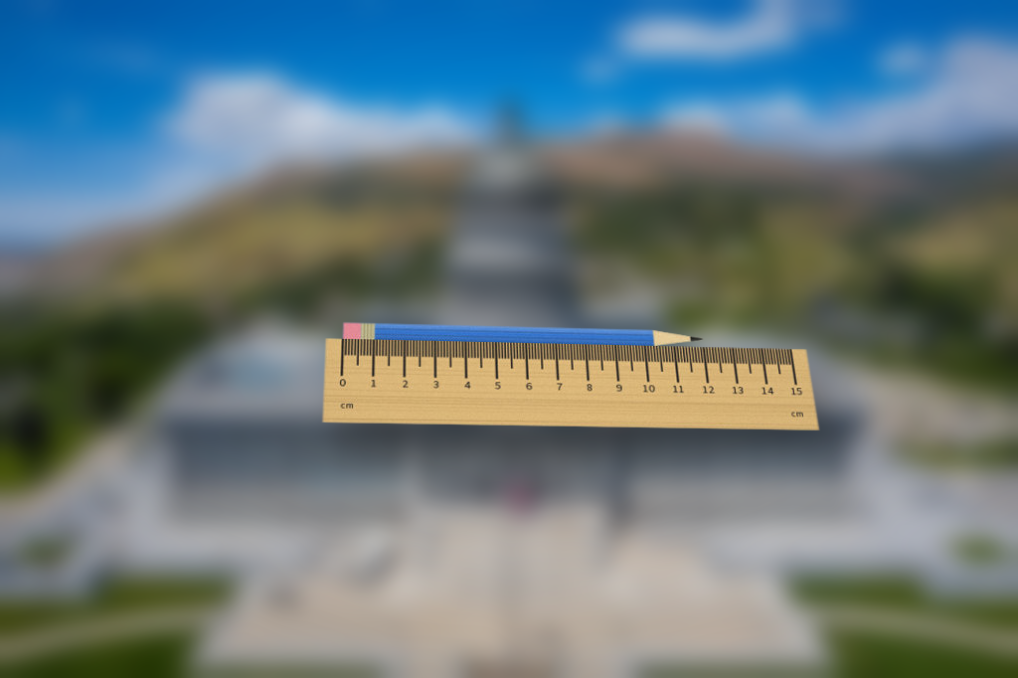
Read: 12 cm
